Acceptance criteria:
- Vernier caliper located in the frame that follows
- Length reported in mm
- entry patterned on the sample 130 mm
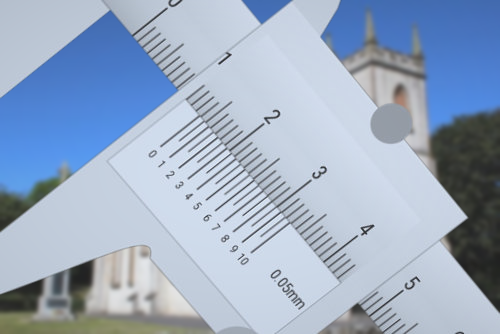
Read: 13.8 mm
